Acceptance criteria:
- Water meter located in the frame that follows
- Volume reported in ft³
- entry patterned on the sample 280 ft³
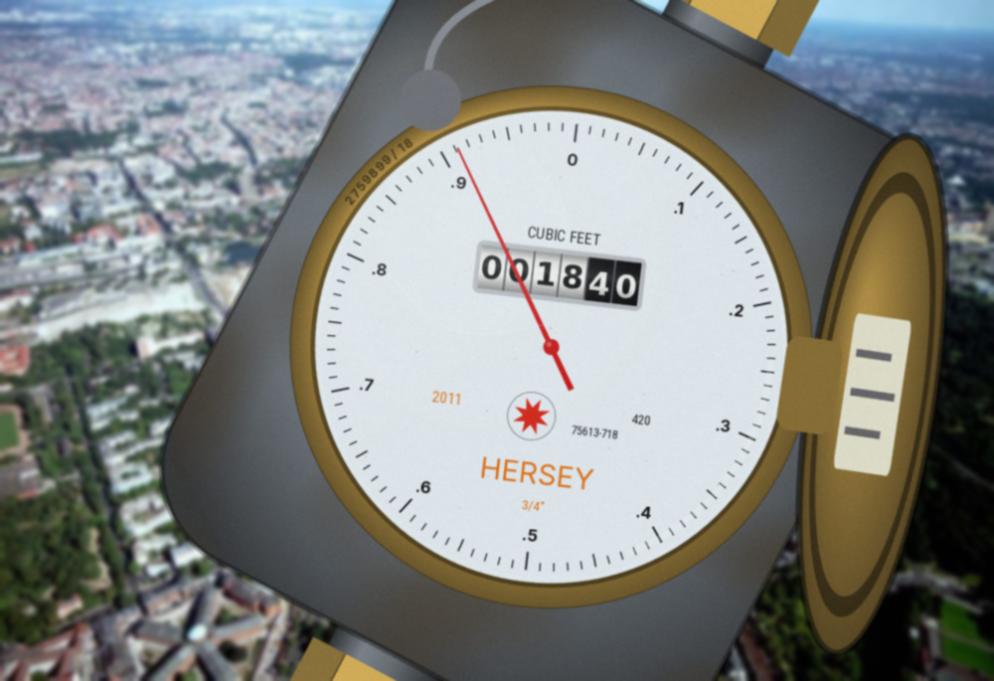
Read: 1839.91 ft³
